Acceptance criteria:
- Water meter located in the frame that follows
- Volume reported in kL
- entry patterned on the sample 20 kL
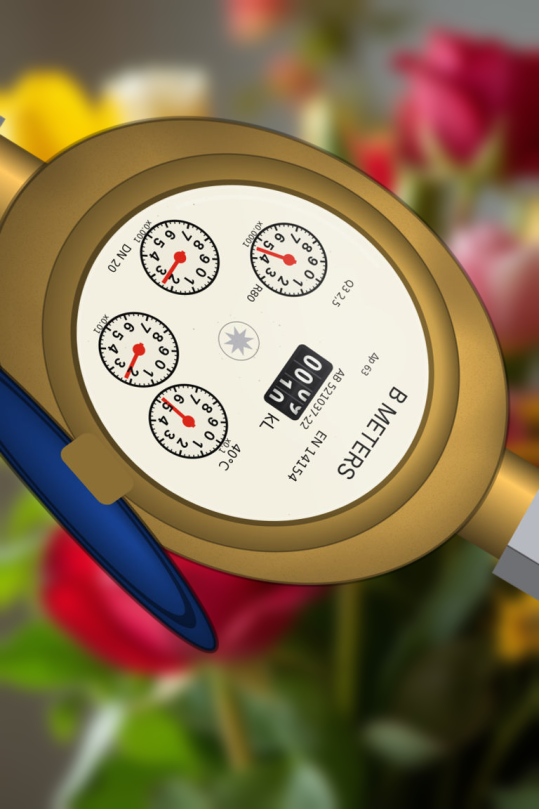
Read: 9.5224 kL
